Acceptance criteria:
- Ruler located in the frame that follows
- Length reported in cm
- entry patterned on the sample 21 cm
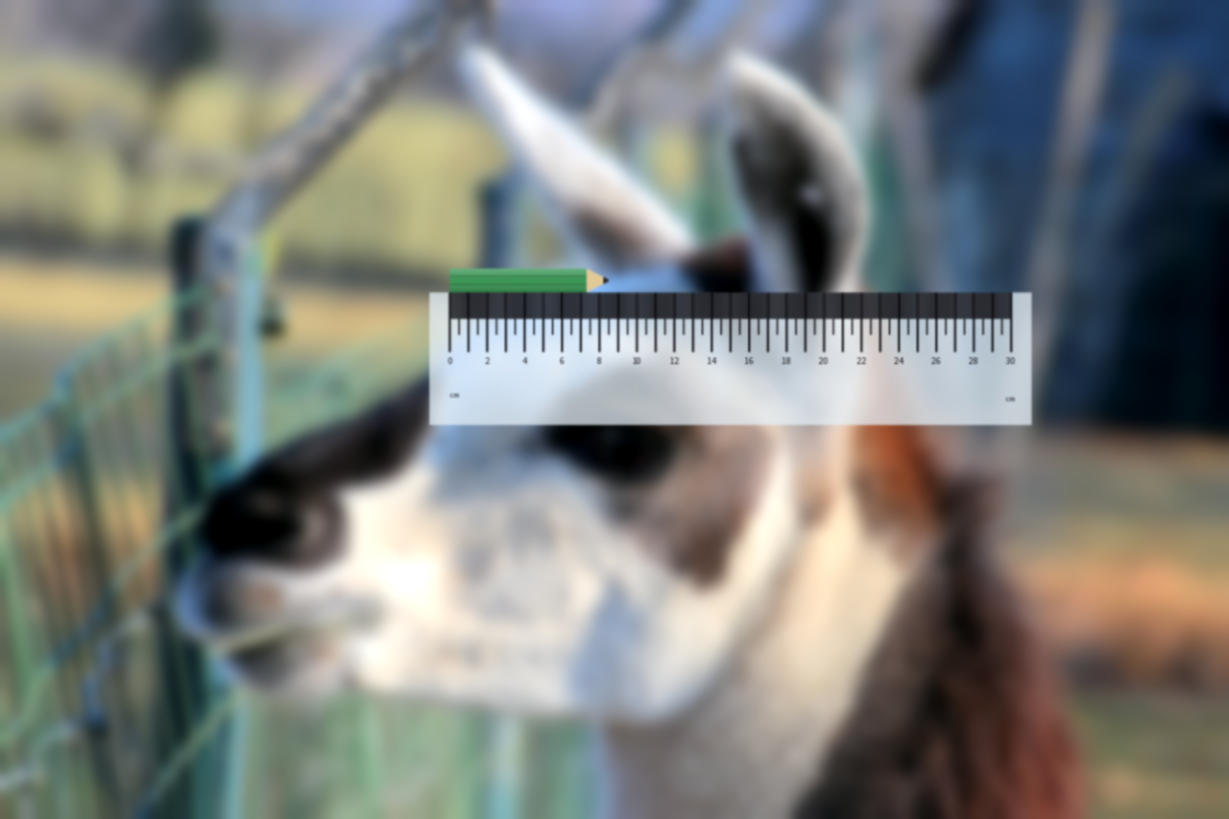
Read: 8.5 cm
